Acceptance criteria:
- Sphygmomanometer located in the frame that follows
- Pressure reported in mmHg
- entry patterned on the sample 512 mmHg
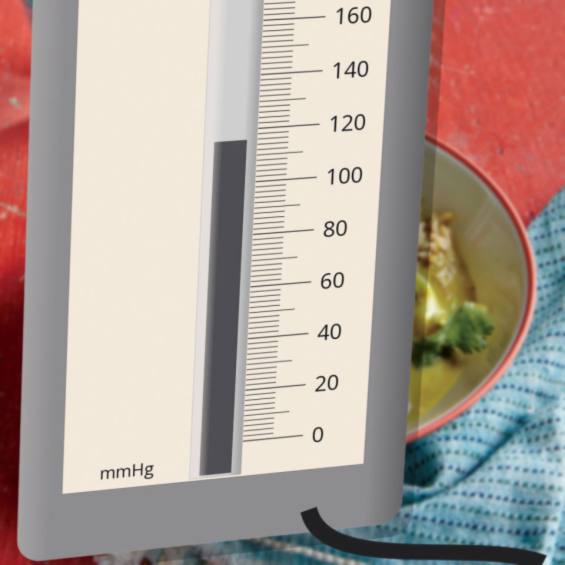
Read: 116 mmHg
